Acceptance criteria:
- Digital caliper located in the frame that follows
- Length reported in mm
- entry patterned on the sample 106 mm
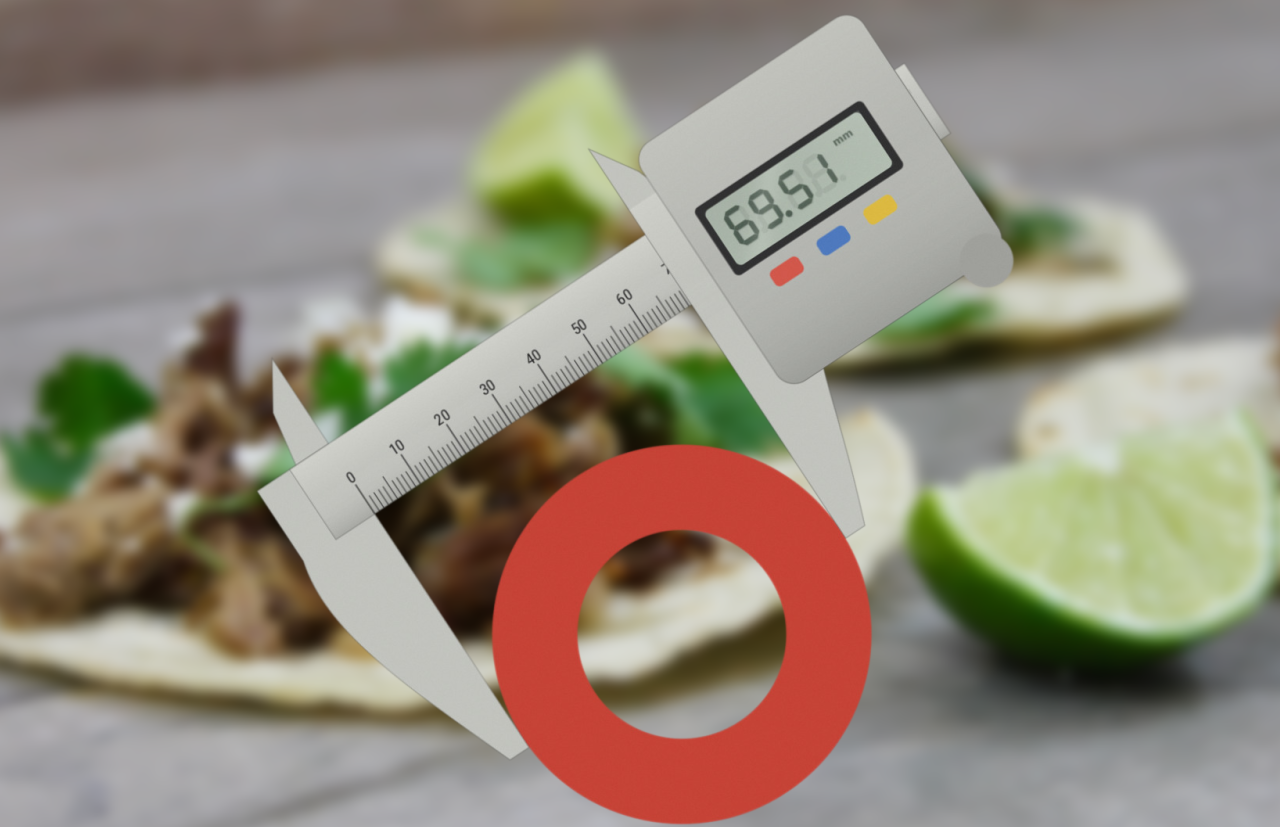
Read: 69.51 mm
